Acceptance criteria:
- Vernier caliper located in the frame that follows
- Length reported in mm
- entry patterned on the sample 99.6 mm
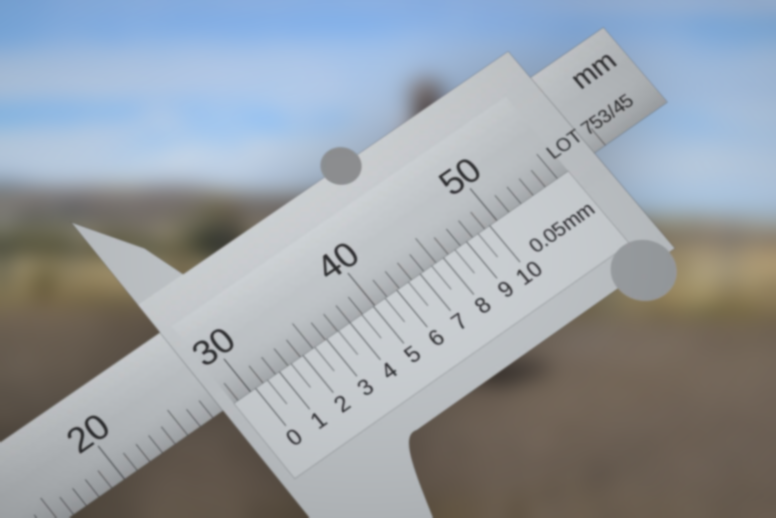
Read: 30.4 mm
